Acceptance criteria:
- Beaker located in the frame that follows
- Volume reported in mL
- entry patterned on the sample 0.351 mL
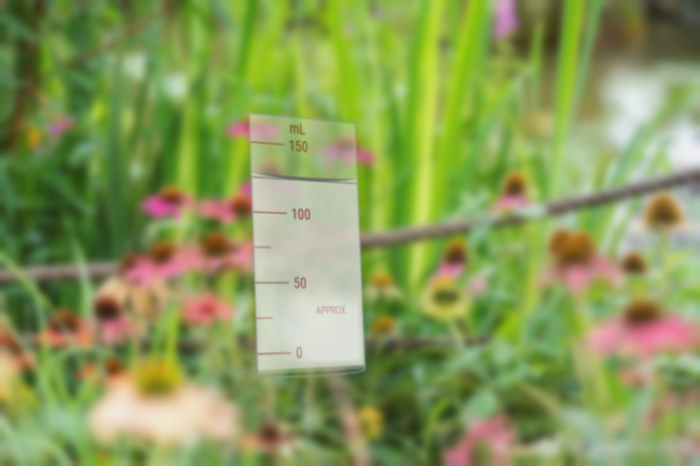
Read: 125 mL
